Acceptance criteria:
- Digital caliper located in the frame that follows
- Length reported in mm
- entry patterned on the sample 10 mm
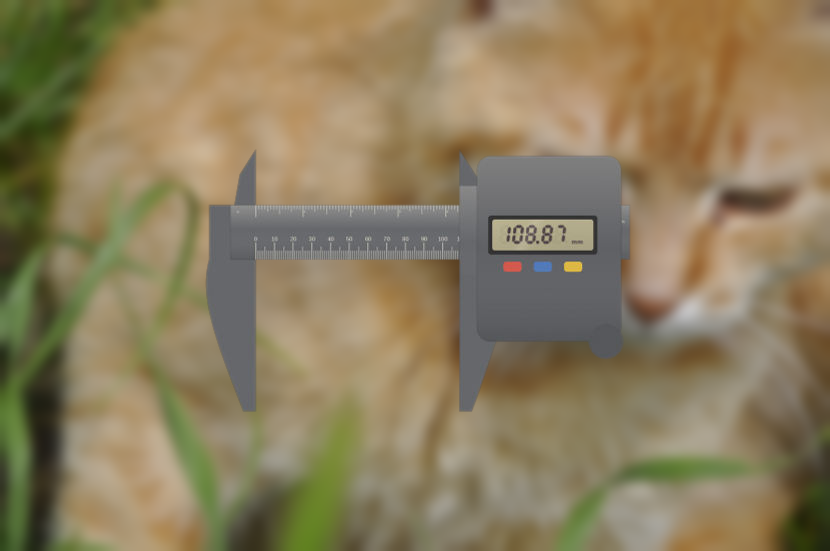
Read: 108.87 mm
